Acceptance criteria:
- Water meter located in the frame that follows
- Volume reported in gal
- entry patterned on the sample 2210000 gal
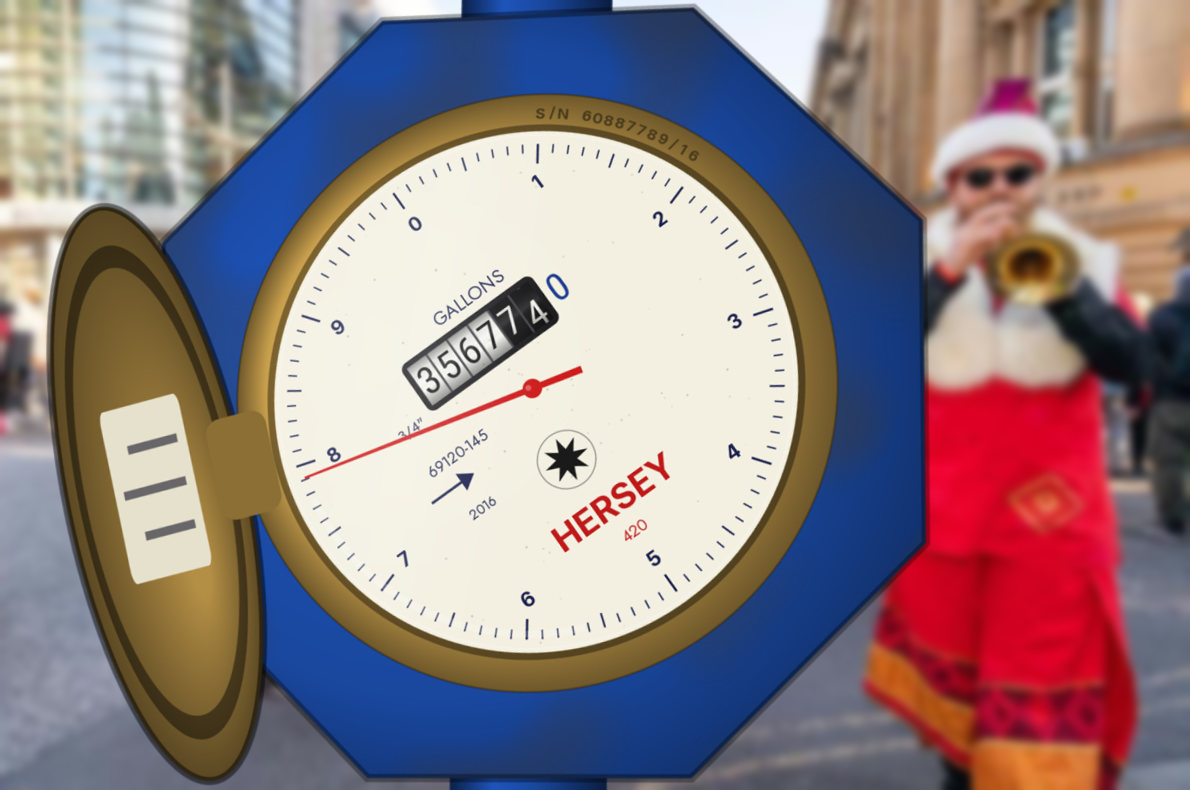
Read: 3567737.9 gal
